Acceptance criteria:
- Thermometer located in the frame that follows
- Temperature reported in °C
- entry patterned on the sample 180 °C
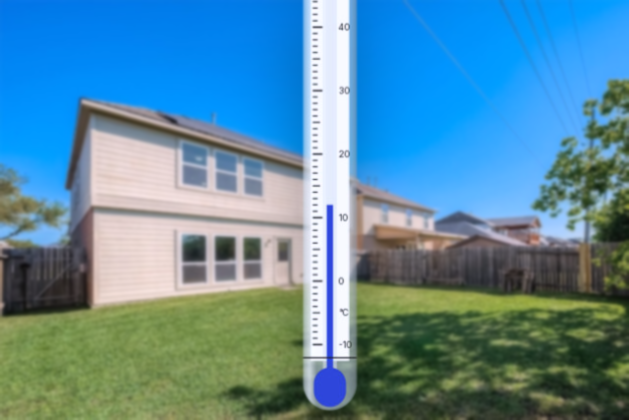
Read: 12 °C
